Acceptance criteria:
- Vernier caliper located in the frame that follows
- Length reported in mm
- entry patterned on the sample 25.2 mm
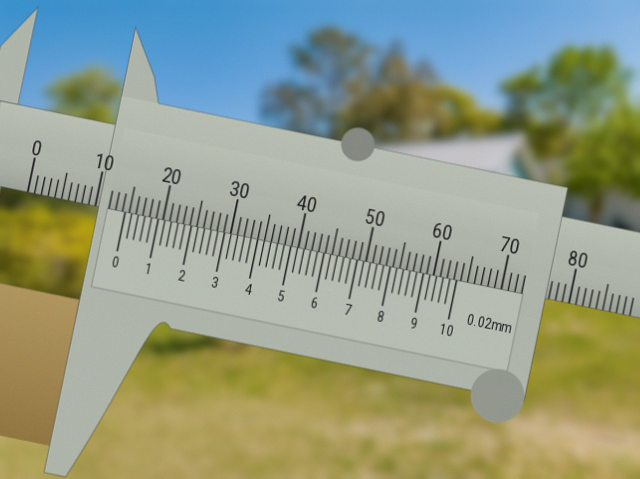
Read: 14.4 mm
